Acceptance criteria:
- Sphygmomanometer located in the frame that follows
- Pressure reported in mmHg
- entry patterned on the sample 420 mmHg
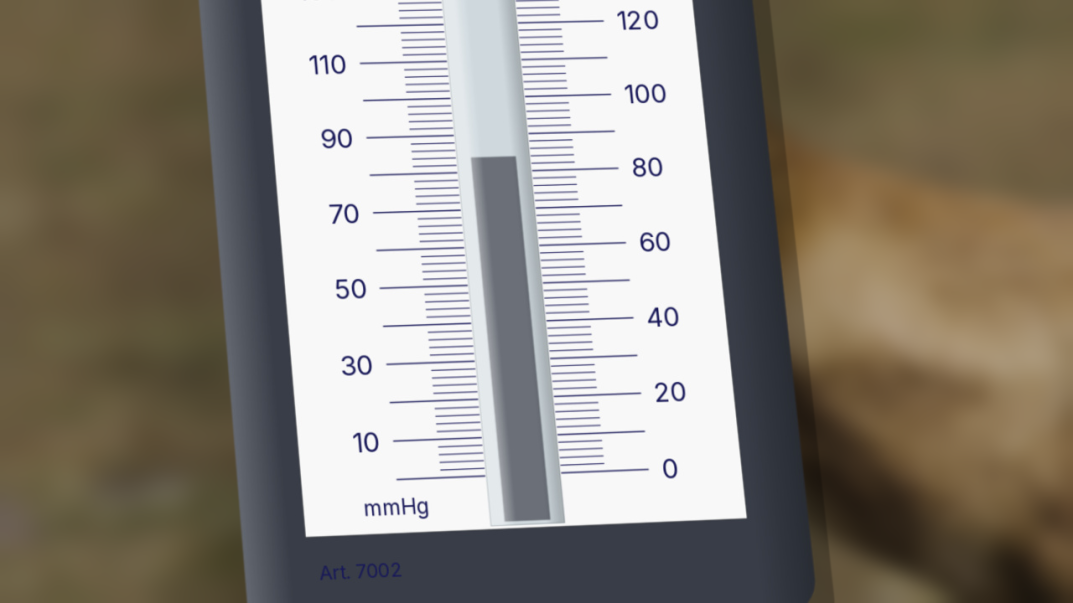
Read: 84 mmHg
